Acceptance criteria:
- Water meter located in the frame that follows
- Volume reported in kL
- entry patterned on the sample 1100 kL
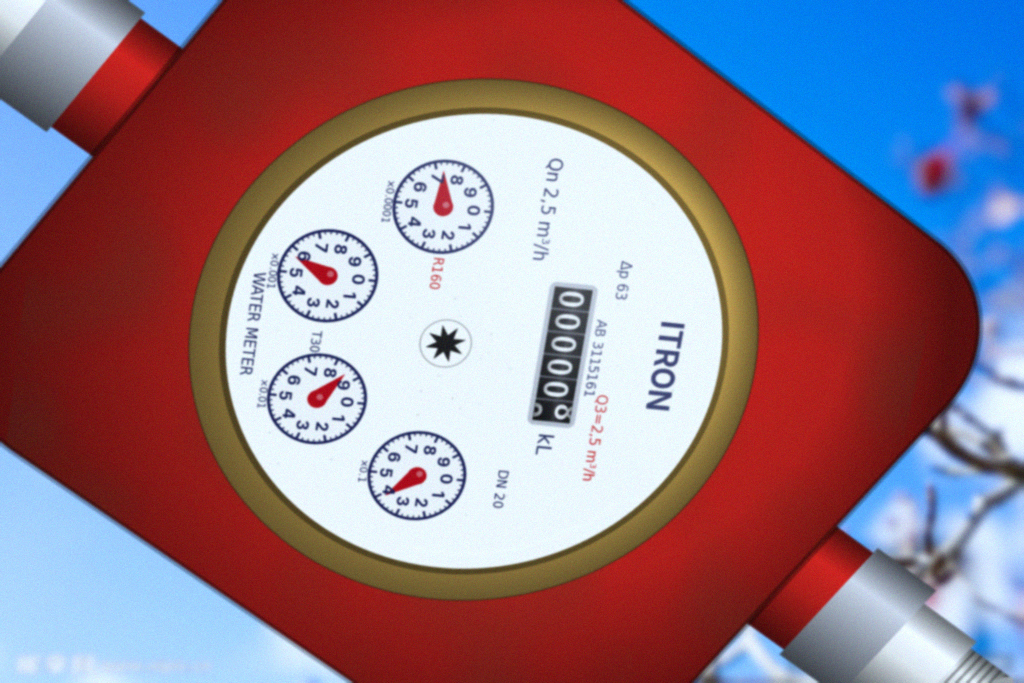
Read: 8.3857 kL
